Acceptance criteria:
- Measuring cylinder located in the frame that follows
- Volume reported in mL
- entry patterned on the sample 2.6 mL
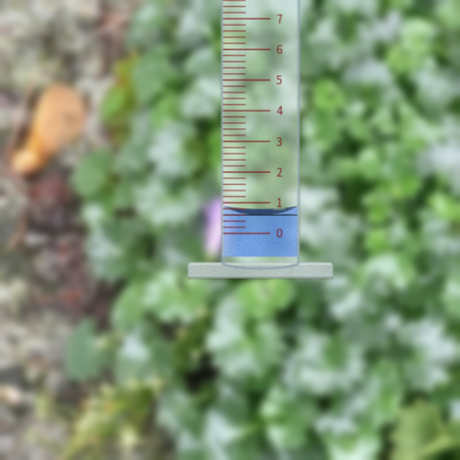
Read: 0.6 mL
